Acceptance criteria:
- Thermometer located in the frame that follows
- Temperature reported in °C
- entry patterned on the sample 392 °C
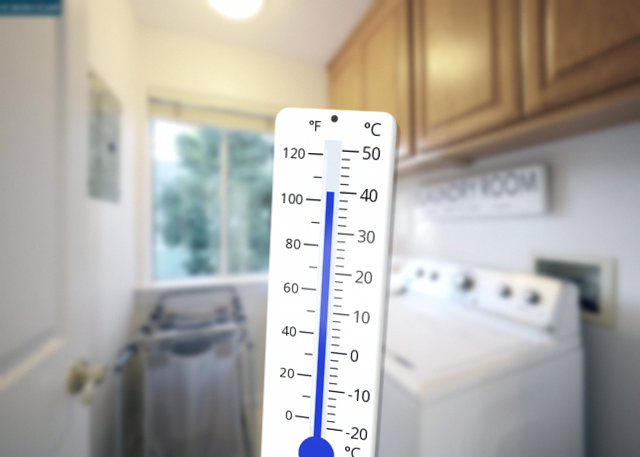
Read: 40 °C
